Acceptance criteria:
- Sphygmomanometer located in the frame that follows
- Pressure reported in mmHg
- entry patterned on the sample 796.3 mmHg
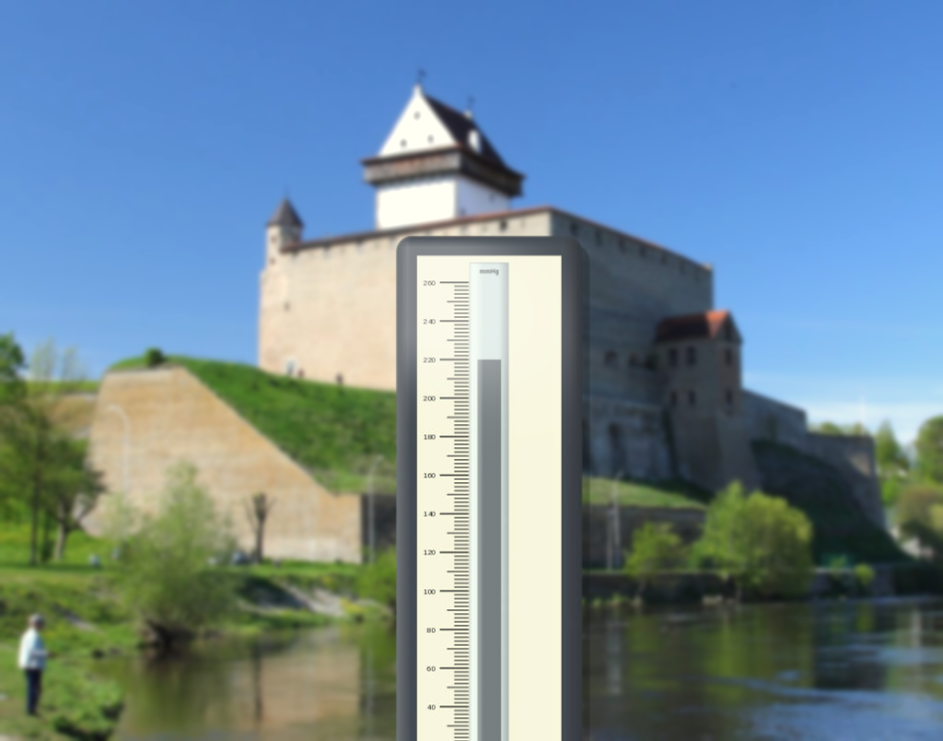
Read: 220 mmHg
